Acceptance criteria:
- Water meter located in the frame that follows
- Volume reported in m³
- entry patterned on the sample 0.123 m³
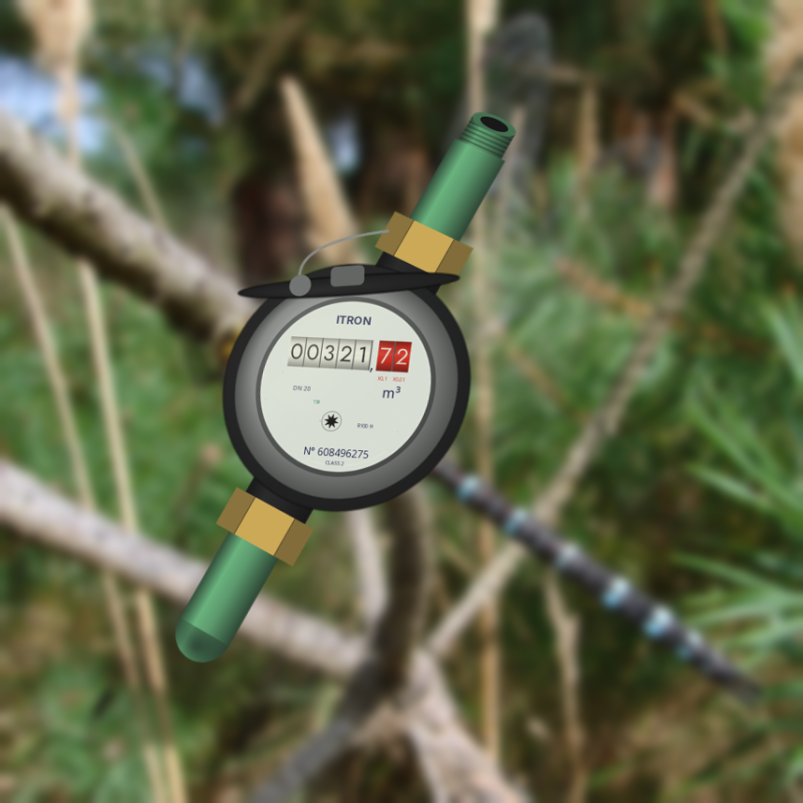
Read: 321.72 m³
